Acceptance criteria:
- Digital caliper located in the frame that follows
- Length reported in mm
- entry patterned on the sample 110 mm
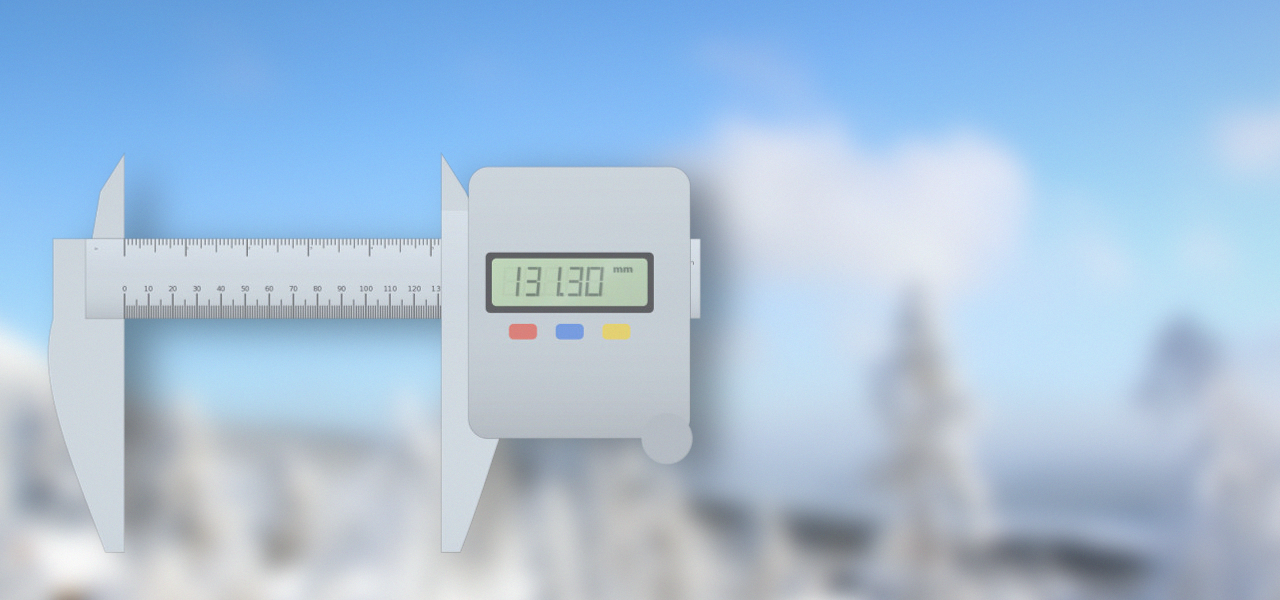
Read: 131.30 mm
